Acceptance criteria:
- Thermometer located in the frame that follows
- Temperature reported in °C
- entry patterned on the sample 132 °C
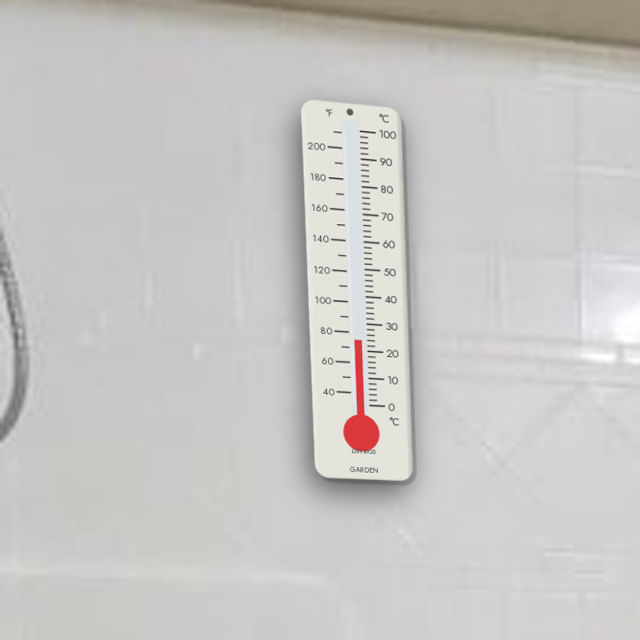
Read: 24 °C
